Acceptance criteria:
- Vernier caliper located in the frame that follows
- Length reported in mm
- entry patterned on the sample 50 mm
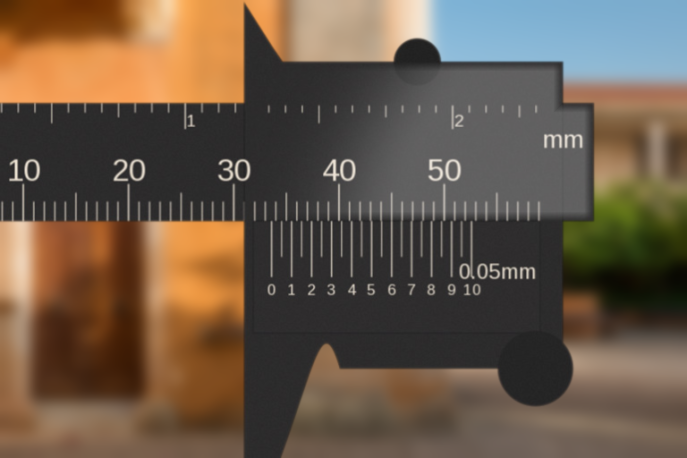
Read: 33.6 mm
